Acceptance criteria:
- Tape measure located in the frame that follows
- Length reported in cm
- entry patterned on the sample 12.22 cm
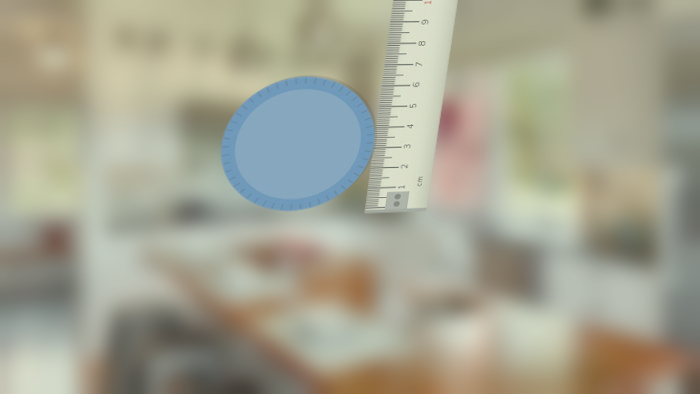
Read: 6.5 cm
